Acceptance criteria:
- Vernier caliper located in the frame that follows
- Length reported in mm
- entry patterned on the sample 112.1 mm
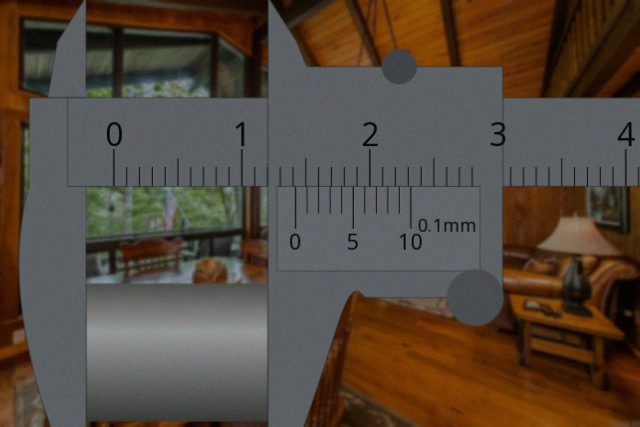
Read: 14.2 mm
